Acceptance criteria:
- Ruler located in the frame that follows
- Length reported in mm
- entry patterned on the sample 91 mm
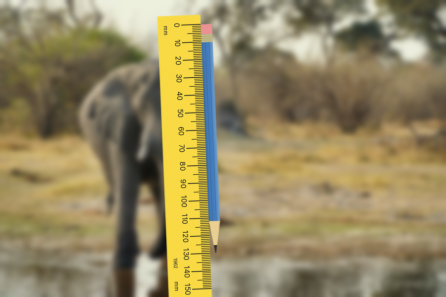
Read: 130 mm
